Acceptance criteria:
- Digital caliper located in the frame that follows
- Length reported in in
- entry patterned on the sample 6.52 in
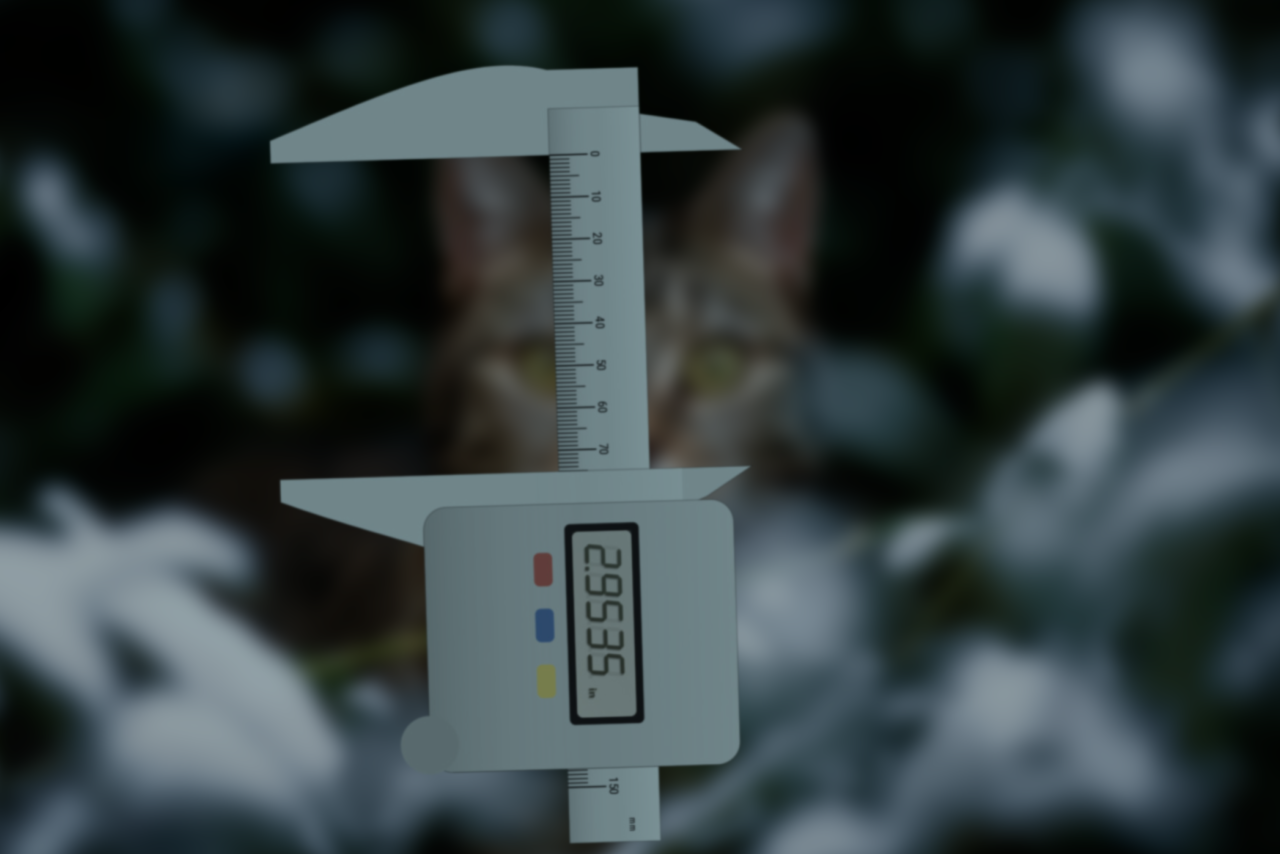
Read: 2.9535 in
